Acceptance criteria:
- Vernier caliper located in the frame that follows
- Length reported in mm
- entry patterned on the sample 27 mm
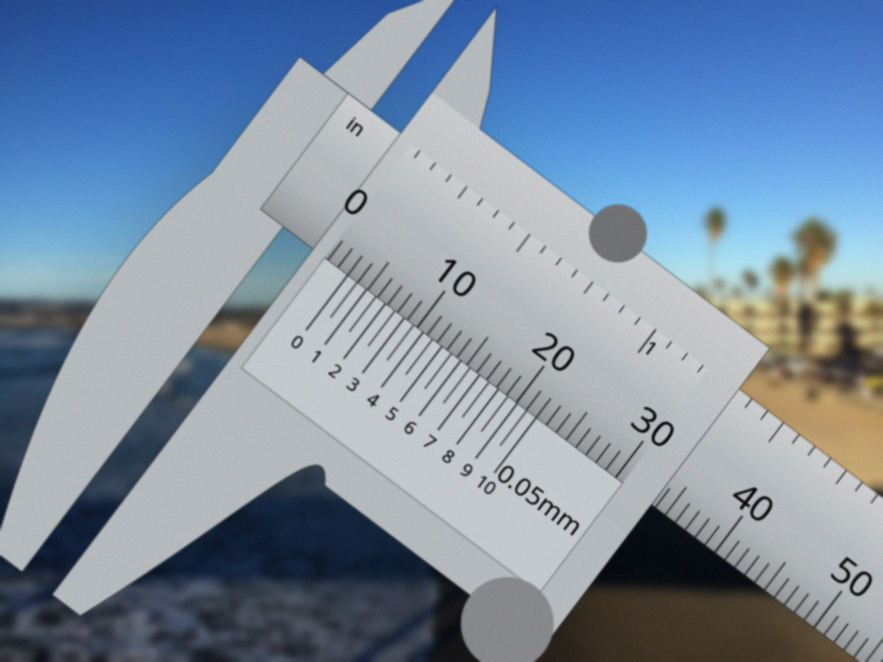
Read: 3.0 mm
